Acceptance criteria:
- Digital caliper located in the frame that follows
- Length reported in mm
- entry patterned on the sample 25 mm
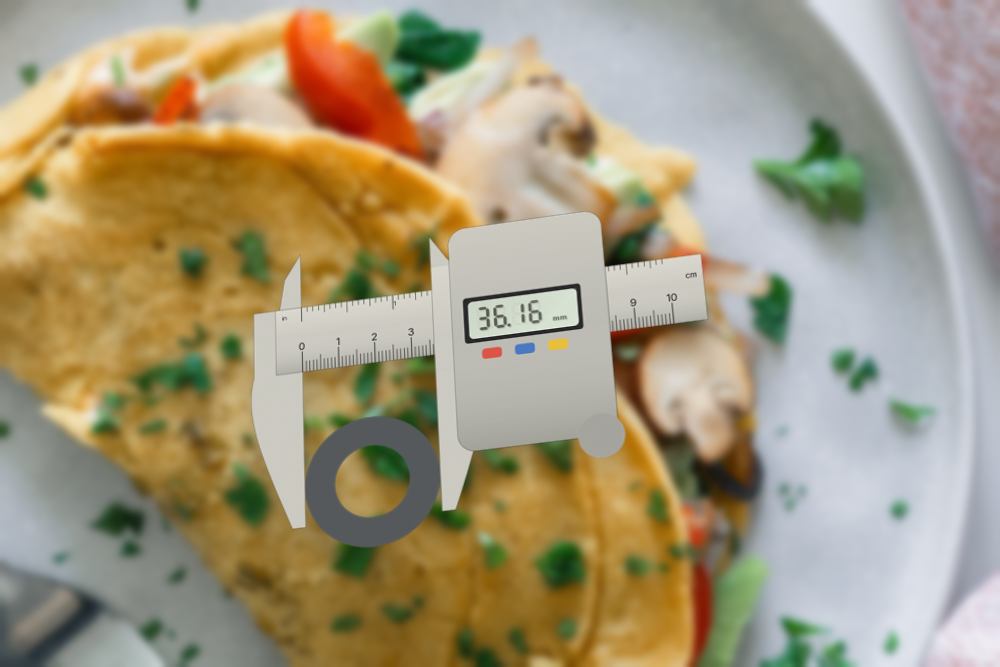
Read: 36.16 mm
